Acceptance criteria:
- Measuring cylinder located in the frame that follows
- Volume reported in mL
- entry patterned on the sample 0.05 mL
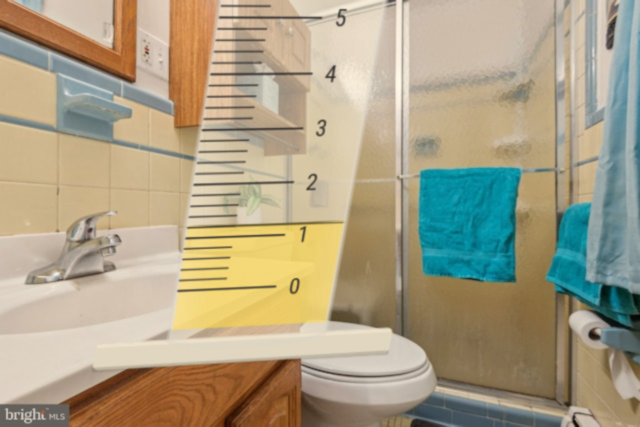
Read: 1.2 mL
